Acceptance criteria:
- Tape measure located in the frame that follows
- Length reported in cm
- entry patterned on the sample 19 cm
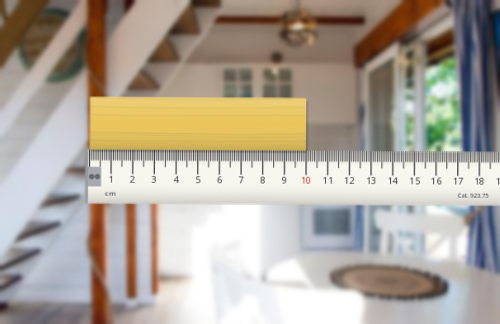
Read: 10 cm
